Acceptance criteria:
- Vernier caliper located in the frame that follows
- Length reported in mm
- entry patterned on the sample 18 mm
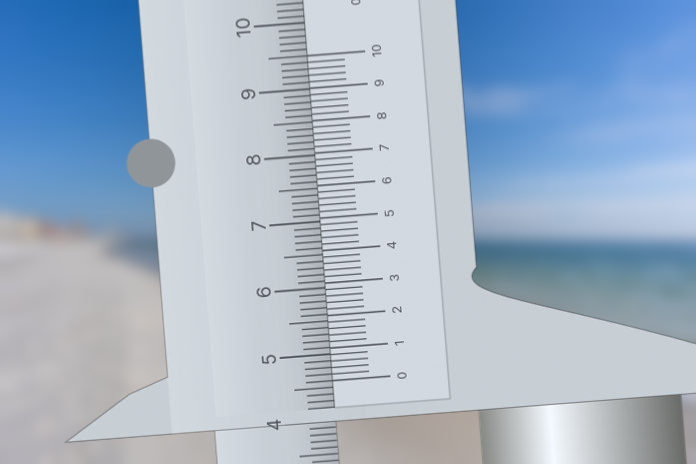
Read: 46.0 mm
